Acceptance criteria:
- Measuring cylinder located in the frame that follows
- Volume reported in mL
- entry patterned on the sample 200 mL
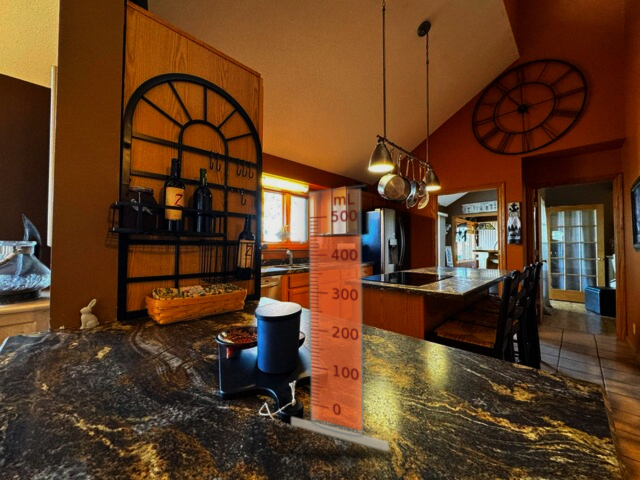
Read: 450 mL
